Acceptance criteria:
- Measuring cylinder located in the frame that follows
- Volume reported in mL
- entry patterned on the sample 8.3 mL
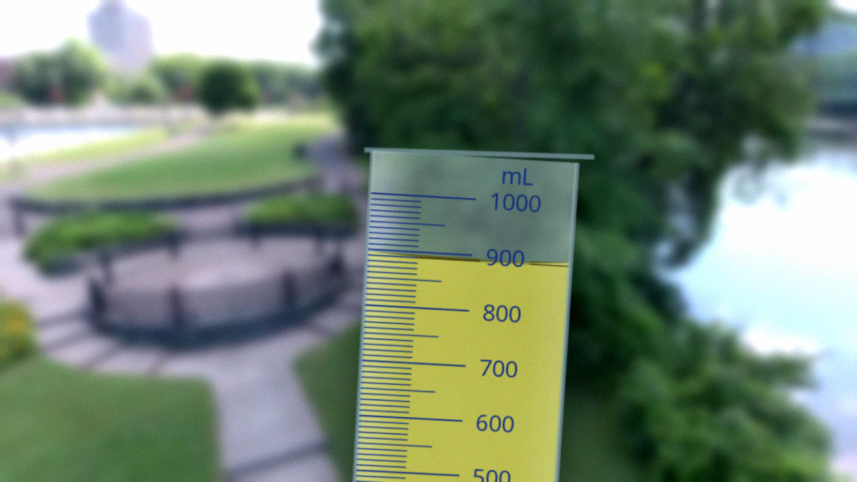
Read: 890 mL
